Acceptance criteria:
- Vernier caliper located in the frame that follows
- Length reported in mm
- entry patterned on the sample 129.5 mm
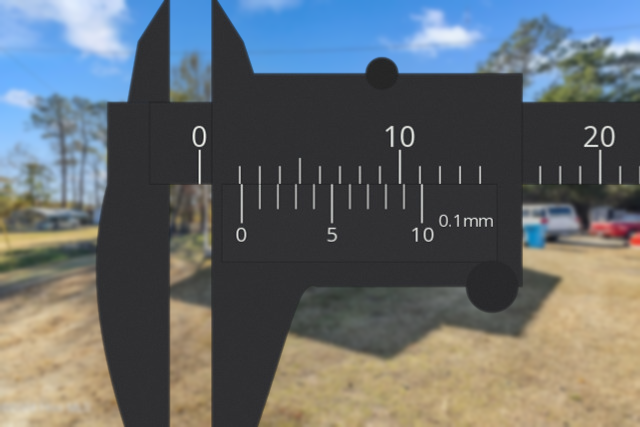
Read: 2.1 mm
